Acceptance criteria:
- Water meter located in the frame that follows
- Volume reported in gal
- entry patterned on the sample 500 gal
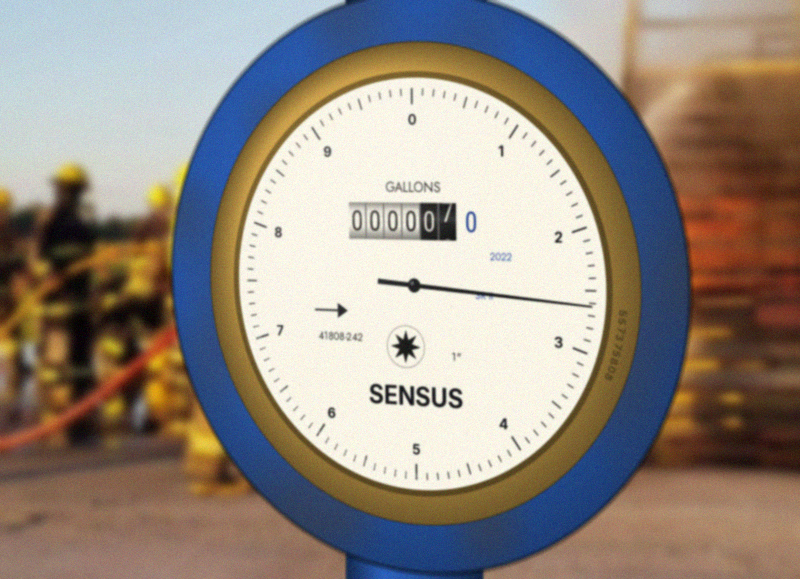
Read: 72.6 gal
